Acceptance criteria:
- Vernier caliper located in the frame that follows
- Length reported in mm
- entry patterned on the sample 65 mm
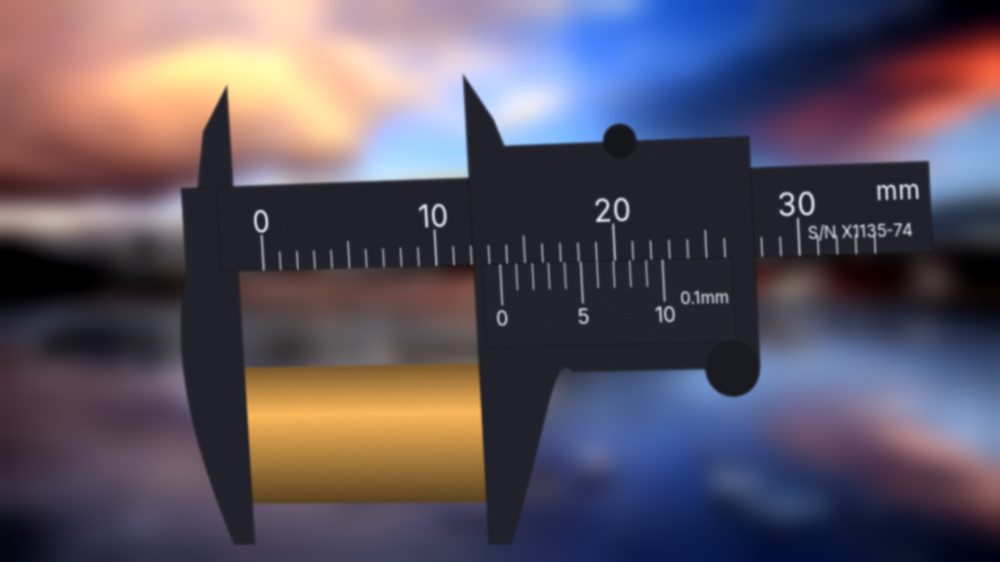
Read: 13.6 mm
